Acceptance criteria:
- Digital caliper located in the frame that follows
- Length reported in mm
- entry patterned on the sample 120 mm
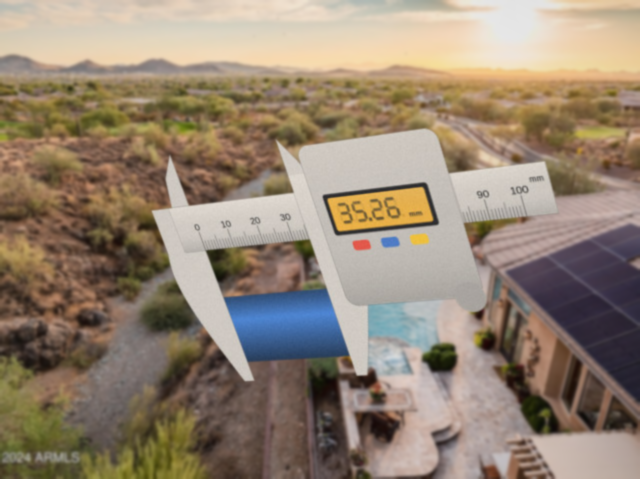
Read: 35.26 mm
